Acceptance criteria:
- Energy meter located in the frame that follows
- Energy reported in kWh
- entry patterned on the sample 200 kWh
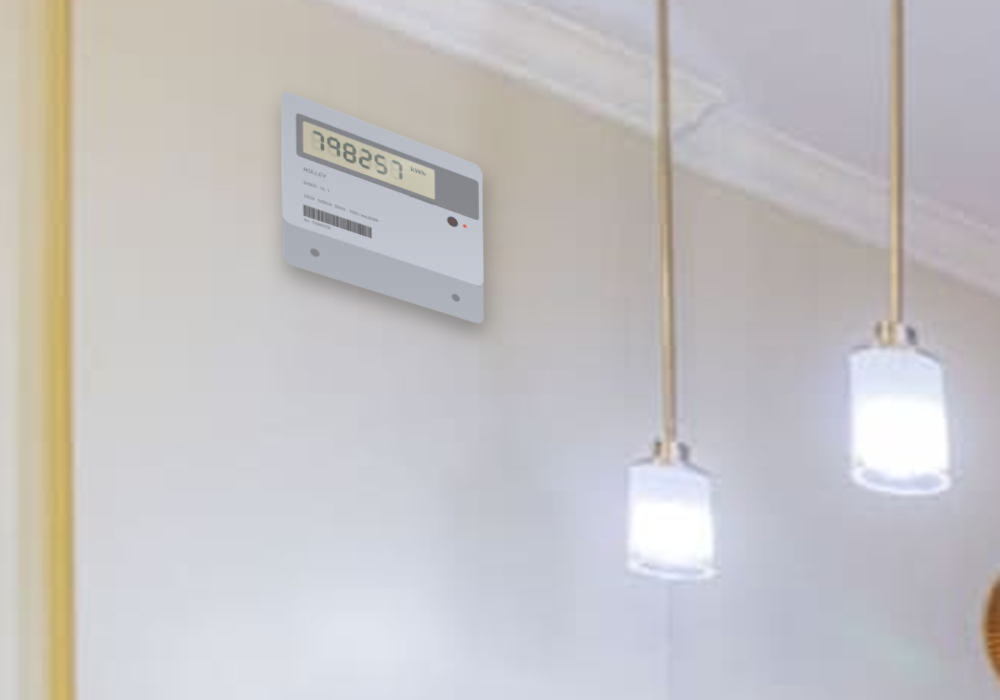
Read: 798257 kWh
